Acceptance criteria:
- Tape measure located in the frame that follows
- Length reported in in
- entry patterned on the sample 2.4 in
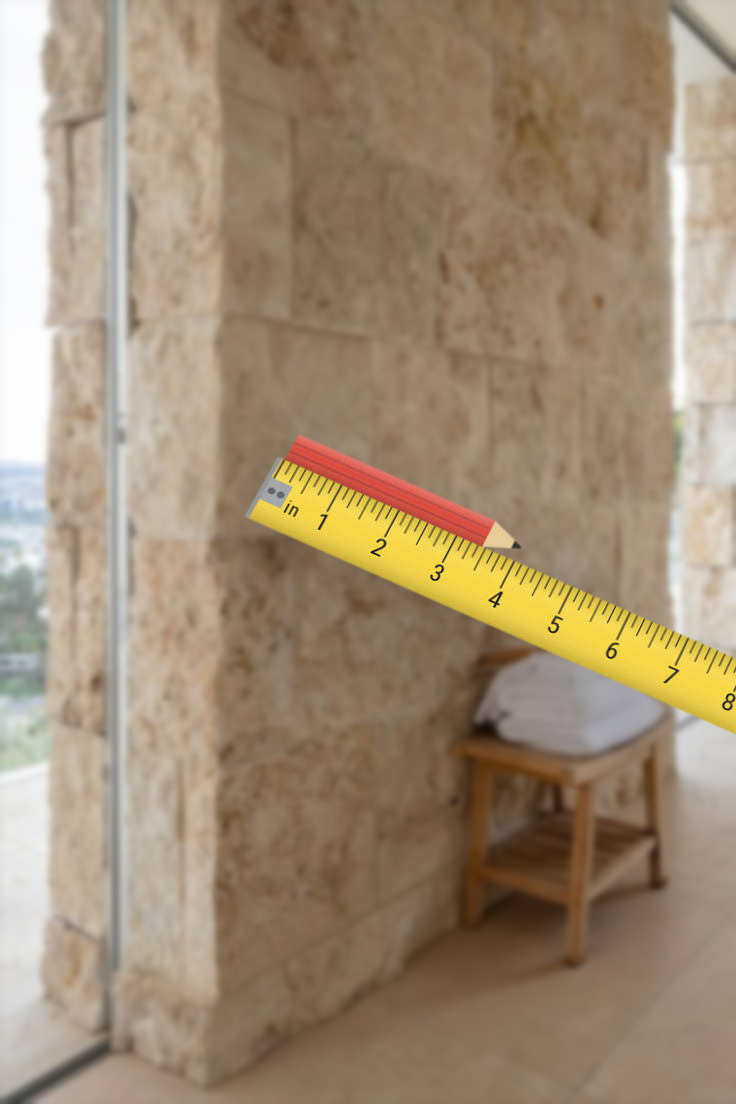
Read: 4 in
